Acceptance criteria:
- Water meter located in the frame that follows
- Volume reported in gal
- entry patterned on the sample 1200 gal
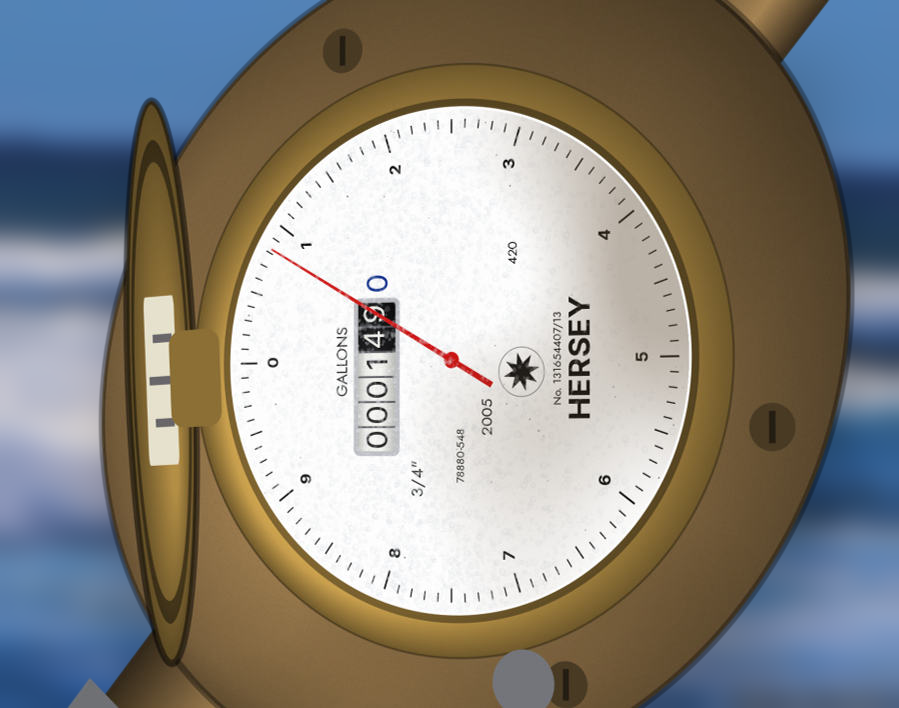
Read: 1490.8 gal
